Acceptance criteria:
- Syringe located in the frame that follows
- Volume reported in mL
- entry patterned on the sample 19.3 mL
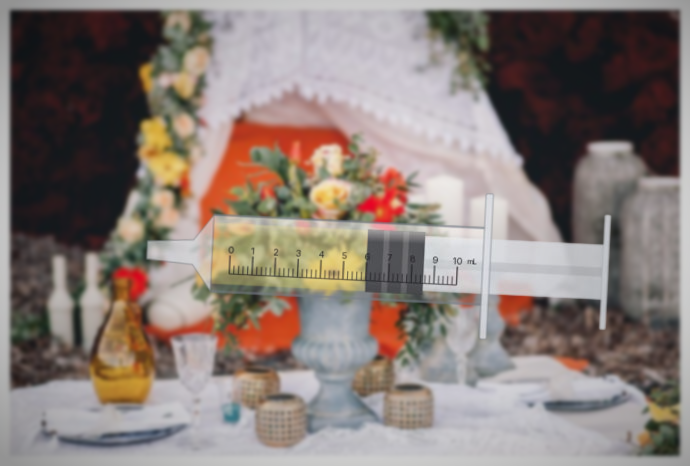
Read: 6 mL
